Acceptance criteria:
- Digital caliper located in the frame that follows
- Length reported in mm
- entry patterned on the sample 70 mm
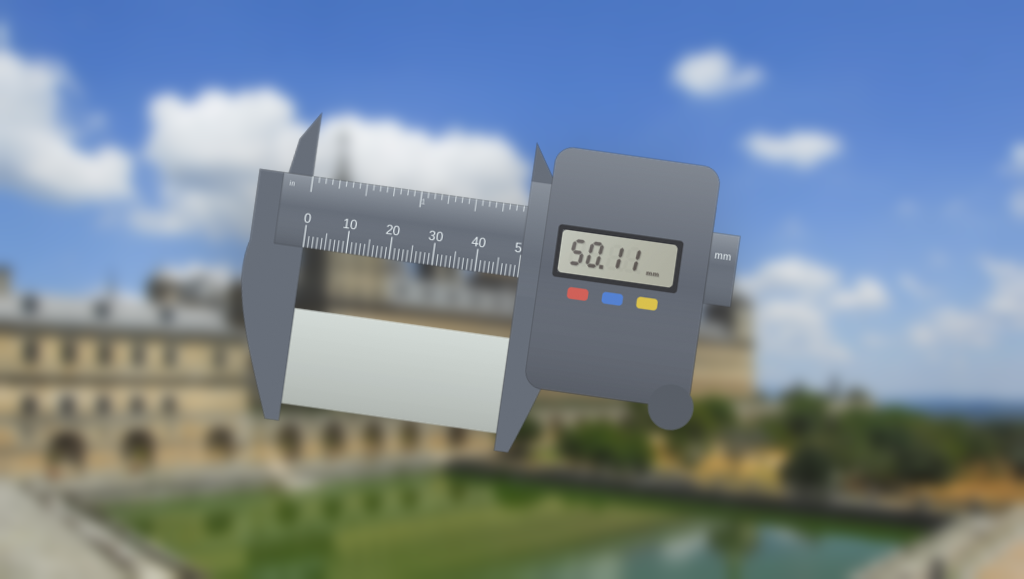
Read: 50.11 mm
